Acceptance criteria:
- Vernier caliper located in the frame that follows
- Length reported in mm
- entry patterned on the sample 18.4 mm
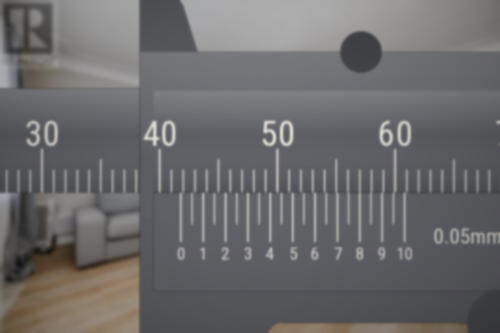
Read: 41.8 mm
